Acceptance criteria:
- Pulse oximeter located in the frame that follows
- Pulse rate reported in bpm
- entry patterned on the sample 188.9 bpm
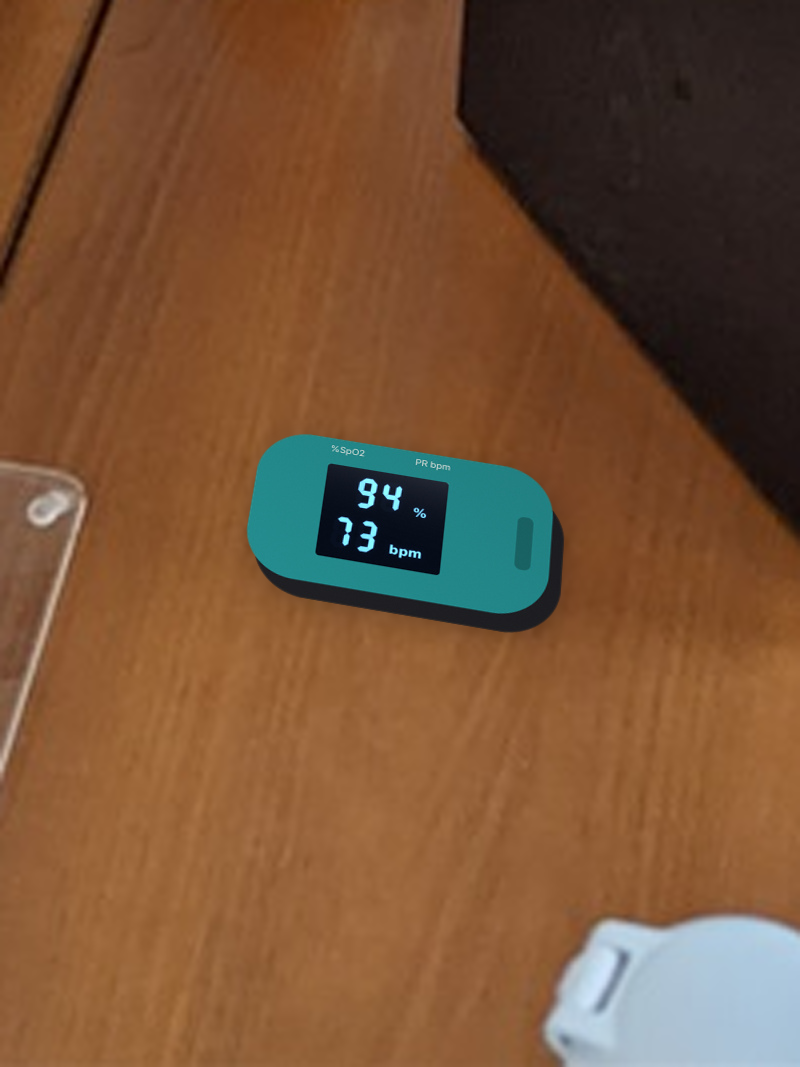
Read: 73 bpm
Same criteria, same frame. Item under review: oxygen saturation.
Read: 94 %
